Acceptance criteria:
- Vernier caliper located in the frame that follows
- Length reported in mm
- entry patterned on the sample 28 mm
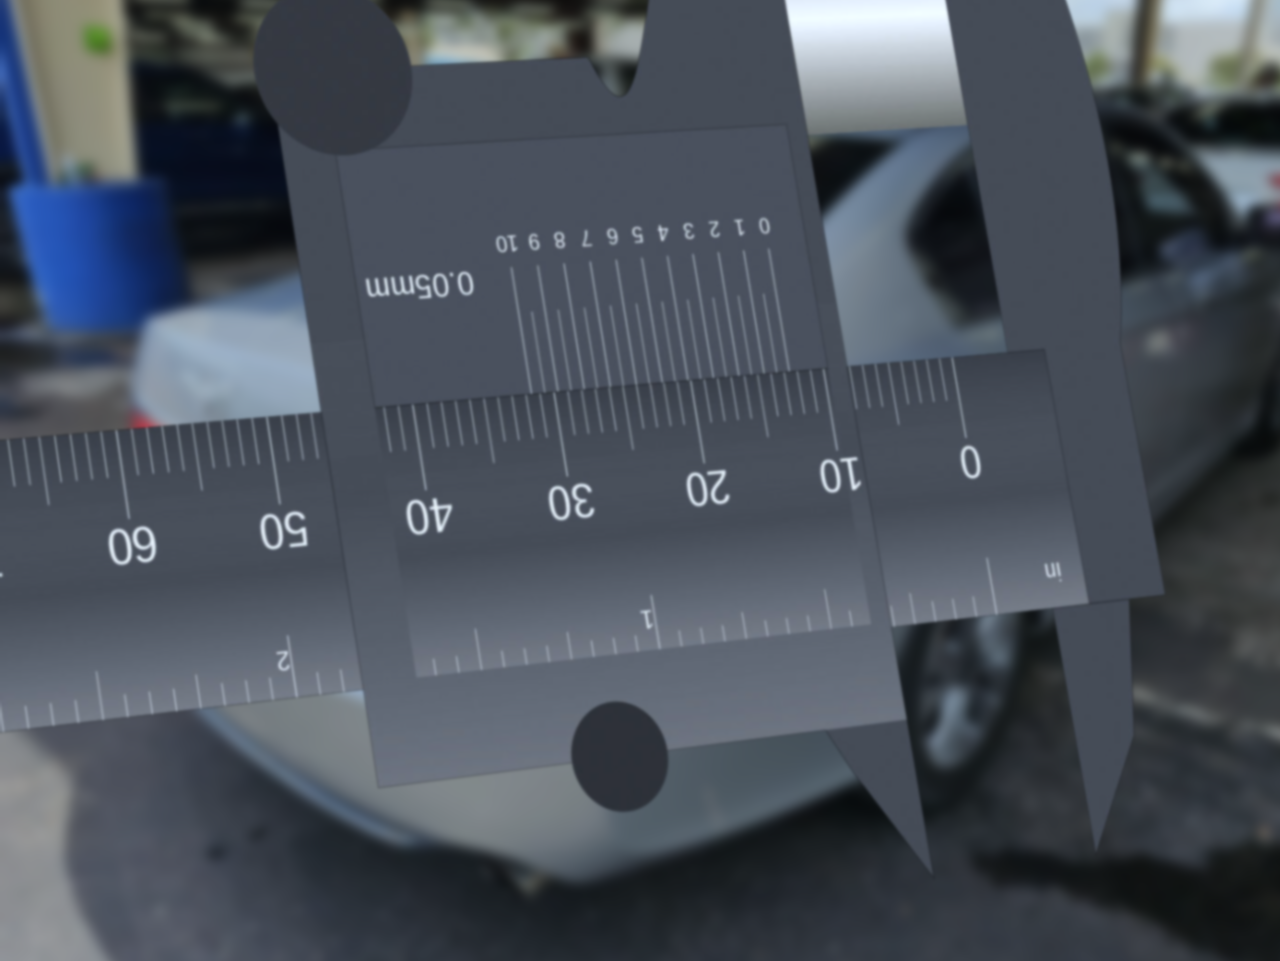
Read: 12.6 mm
